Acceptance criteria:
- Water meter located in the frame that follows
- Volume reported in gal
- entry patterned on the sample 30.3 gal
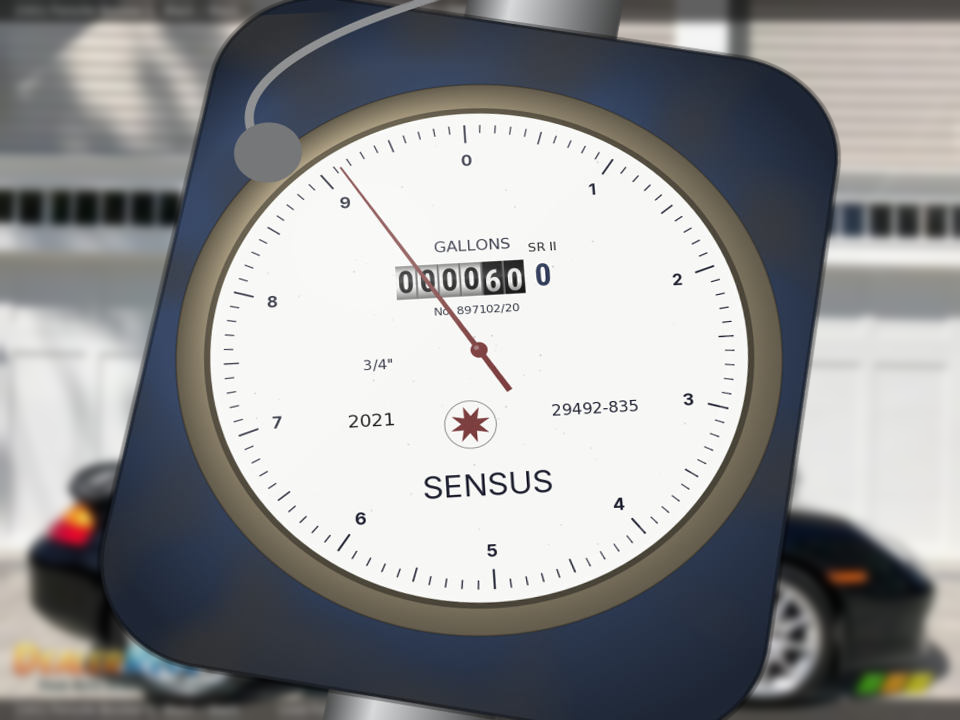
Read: 599.1 gal
